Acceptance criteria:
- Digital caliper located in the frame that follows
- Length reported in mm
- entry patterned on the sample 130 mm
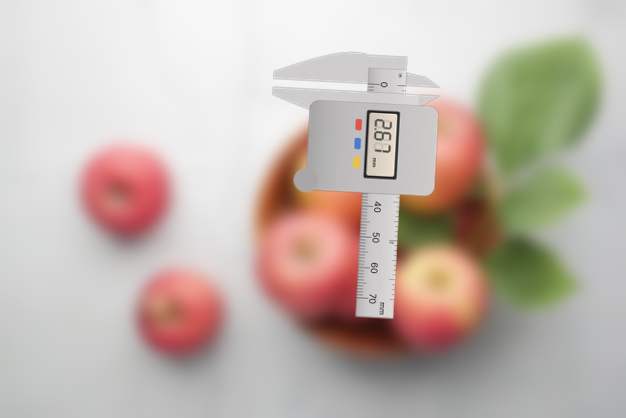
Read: 2.67 mm
